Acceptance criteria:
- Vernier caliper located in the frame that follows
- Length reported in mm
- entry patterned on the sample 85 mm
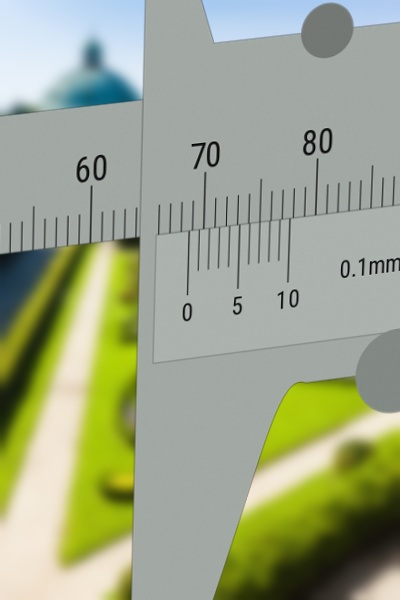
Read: 68.7 mm
